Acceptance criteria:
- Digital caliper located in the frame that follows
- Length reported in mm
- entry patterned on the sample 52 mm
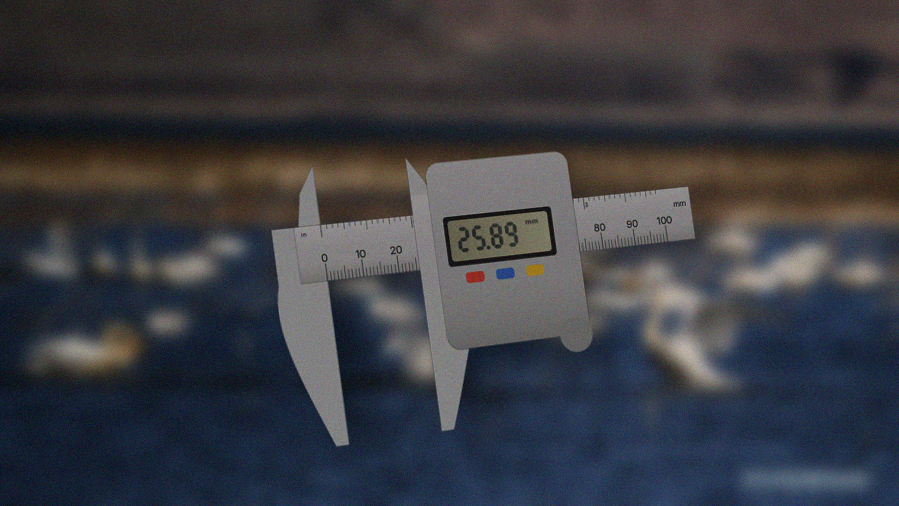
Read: 25.89 mm
